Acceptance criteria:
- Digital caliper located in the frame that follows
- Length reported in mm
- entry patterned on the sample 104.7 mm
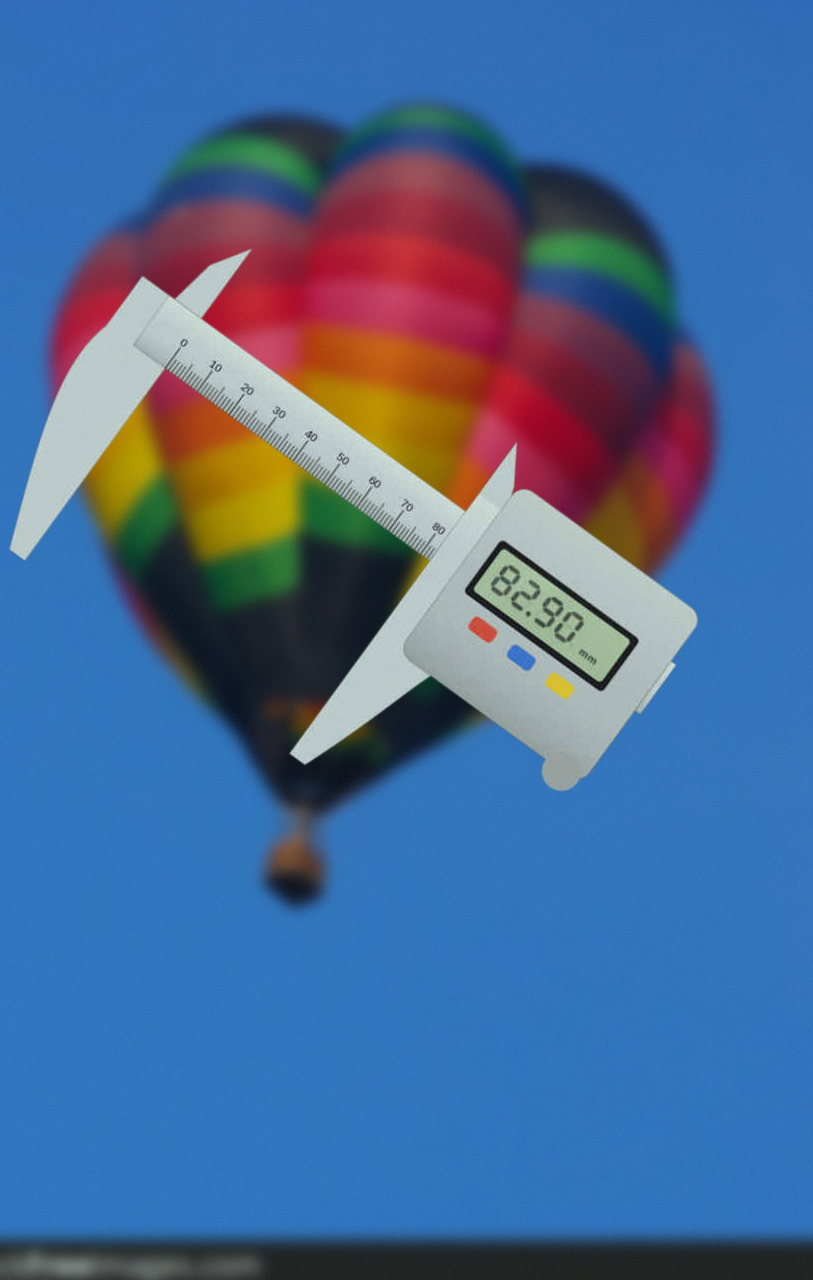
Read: 82.90 mm
